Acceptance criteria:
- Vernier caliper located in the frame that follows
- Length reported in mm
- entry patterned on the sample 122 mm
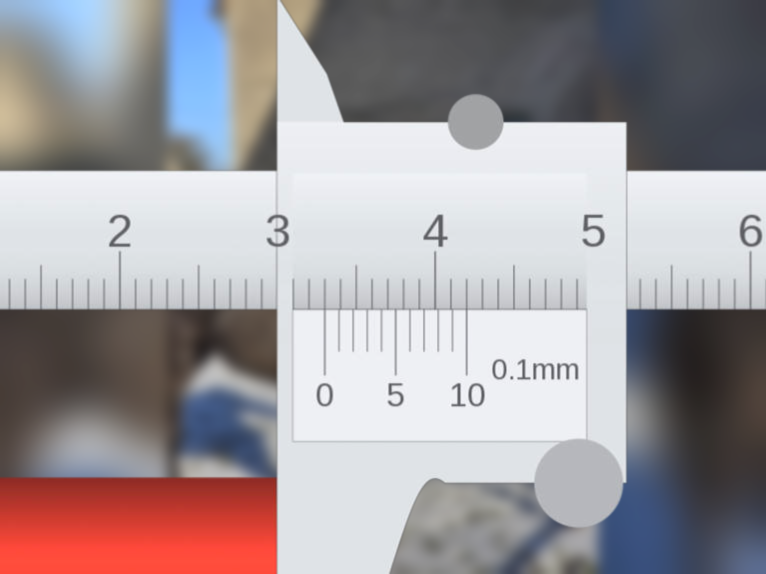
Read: 33.0 mm
